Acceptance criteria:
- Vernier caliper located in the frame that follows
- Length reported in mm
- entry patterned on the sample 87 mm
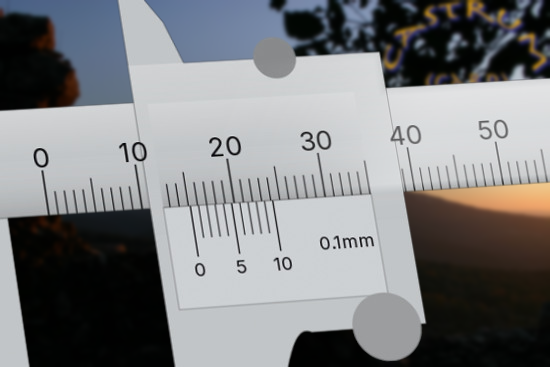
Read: 15.2 mm
